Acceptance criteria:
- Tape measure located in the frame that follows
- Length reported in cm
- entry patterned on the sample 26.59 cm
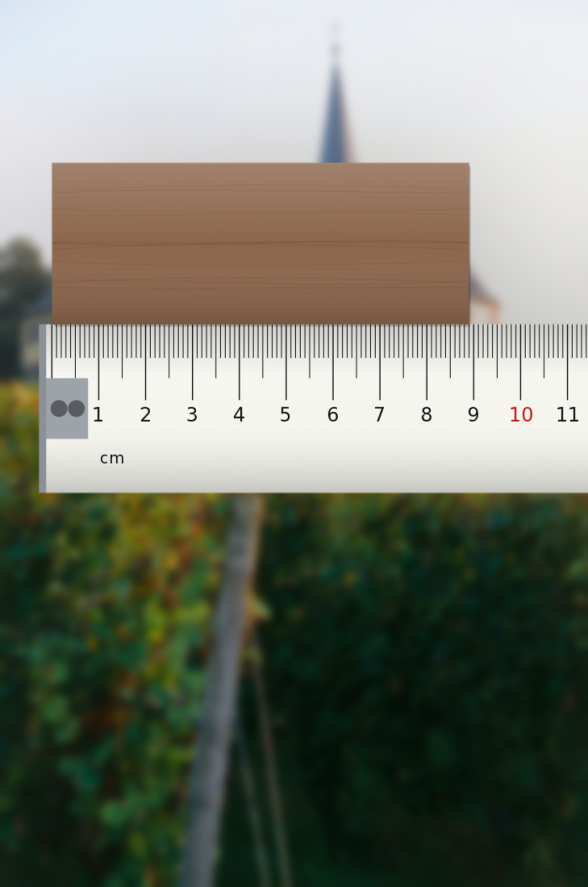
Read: 8.9 cm
